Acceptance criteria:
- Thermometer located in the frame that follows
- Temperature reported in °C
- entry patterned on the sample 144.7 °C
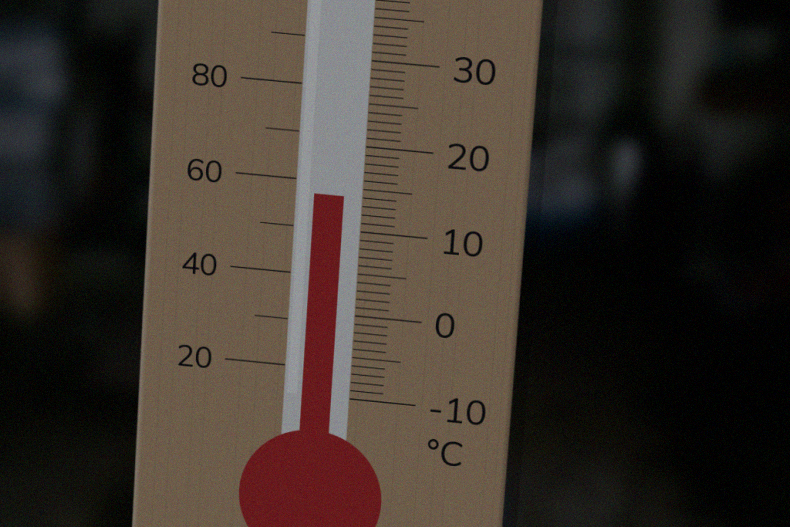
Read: 14 °C
